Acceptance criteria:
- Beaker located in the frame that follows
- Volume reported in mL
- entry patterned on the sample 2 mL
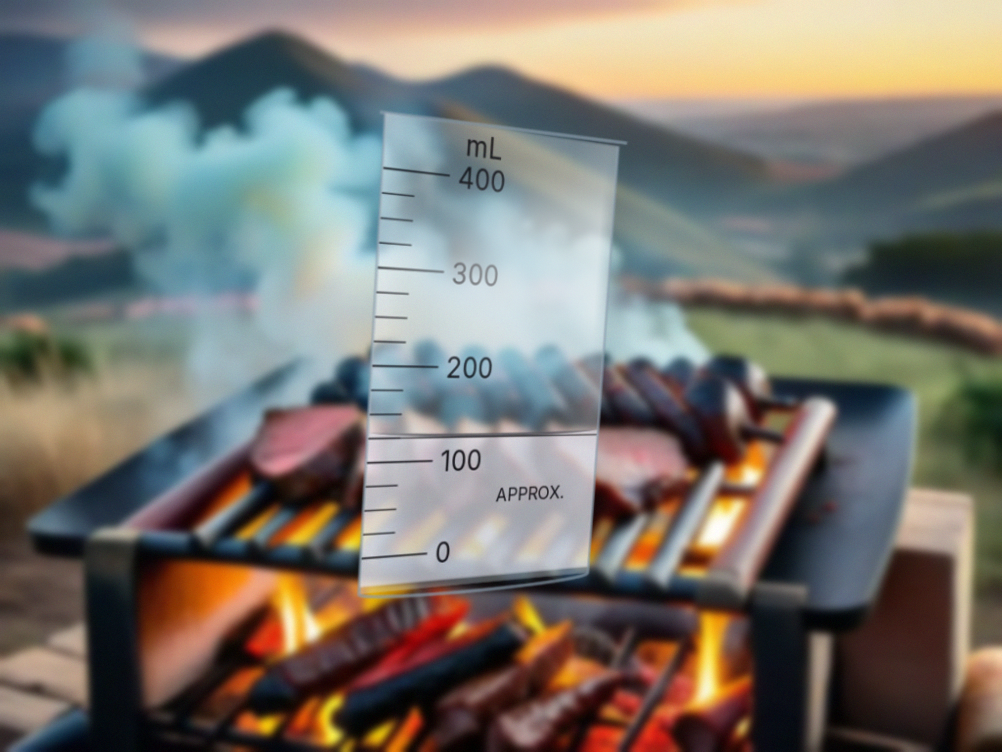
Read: 125 mL
